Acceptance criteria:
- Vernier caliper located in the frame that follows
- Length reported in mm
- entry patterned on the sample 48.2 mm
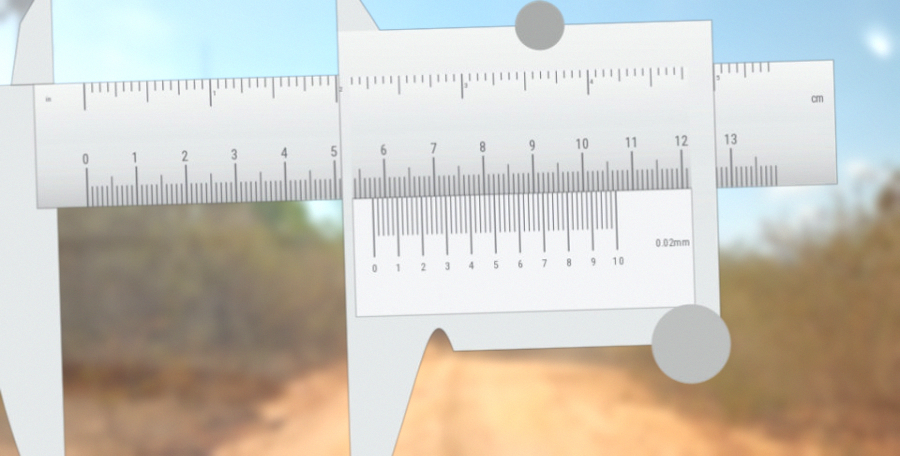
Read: 57.5 mm
